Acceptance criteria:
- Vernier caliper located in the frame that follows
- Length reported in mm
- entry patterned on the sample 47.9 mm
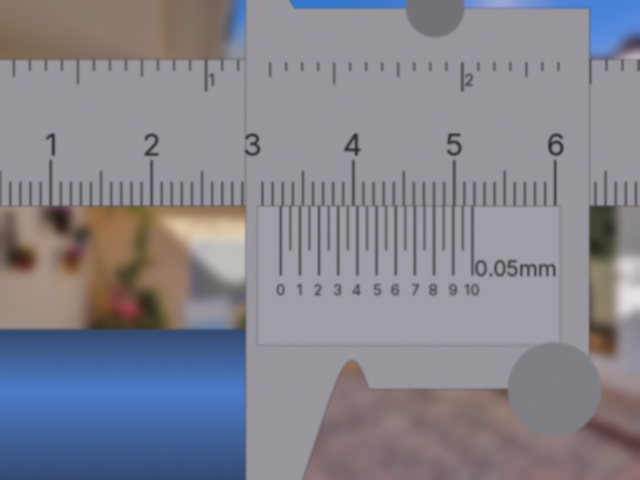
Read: 32.8 mm
